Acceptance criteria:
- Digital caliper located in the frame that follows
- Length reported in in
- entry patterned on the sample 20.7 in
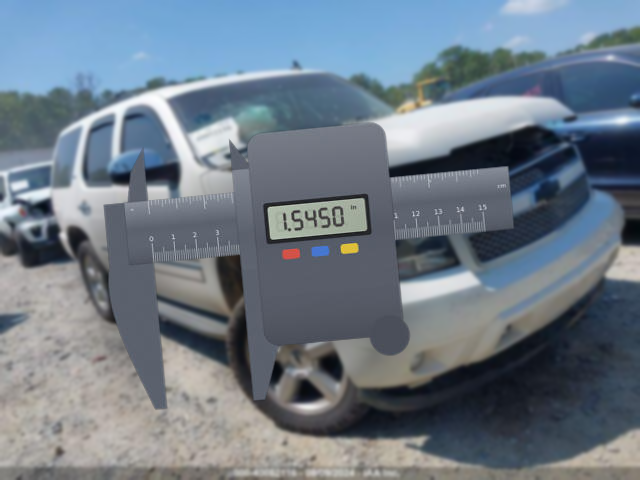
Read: 1.5450 in
